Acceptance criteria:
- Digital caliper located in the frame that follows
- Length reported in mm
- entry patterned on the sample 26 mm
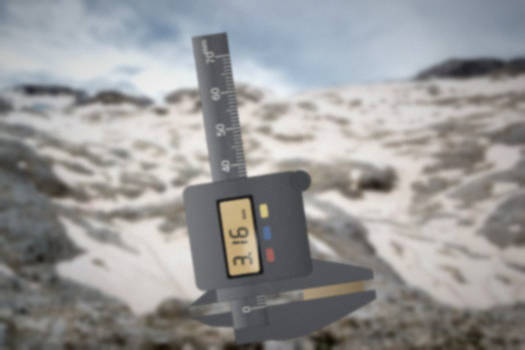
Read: 3.16 mm
